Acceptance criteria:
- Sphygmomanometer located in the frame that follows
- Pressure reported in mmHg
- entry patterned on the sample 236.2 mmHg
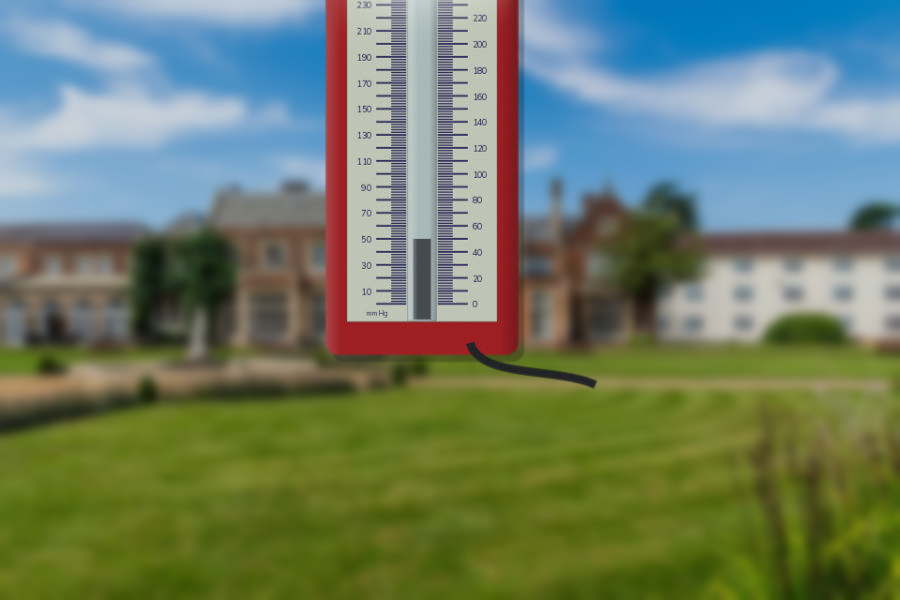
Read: 50 mmHg
